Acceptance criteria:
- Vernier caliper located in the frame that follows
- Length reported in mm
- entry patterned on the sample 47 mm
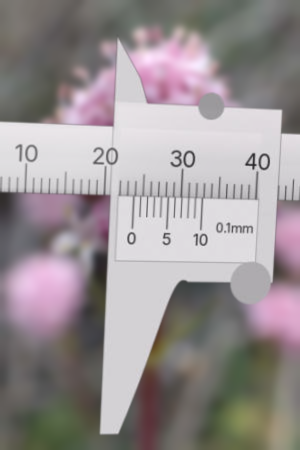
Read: 23.8 mm
